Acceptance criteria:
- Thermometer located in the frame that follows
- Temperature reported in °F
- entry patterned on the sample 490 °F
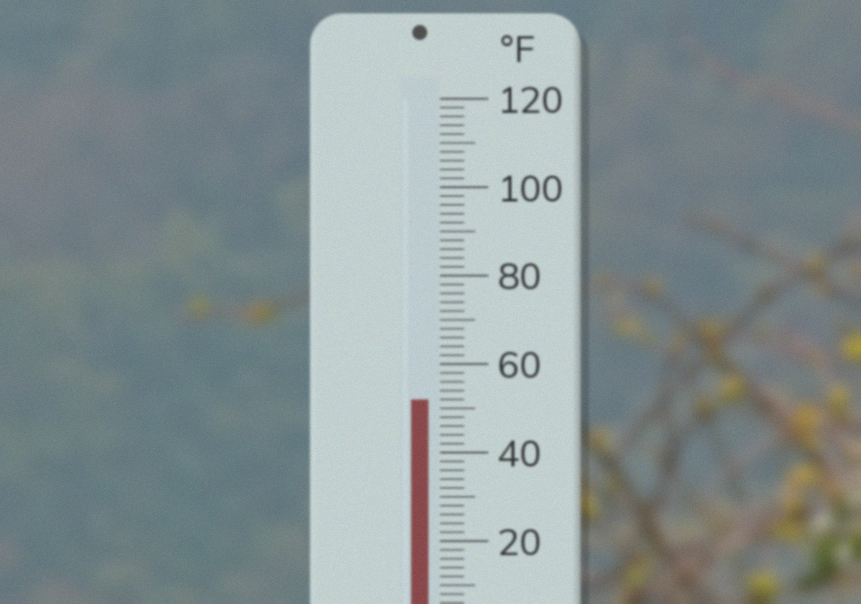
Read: 52 °F
